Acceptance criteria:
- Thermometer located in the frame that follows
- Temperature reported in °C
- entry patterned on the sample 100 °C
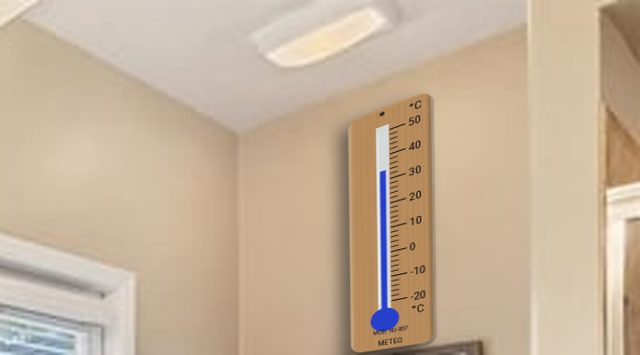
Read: 34 °C
